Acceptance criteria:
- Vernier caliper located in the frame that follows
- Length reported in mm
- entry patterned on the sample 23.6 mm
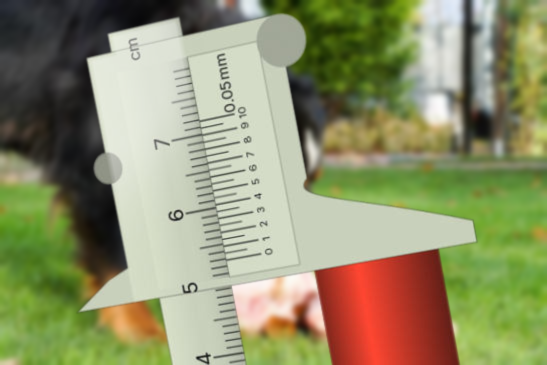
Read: 52.8 mm
